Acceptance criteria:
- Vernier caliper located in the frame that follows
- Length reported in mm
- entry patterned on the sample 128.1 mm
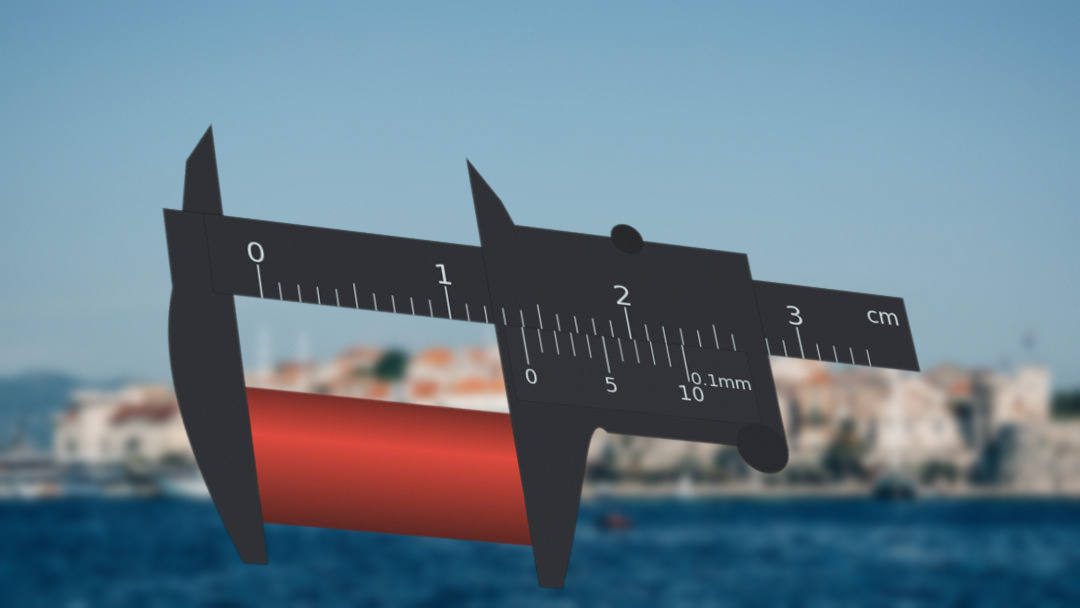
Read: 13.9 mm
